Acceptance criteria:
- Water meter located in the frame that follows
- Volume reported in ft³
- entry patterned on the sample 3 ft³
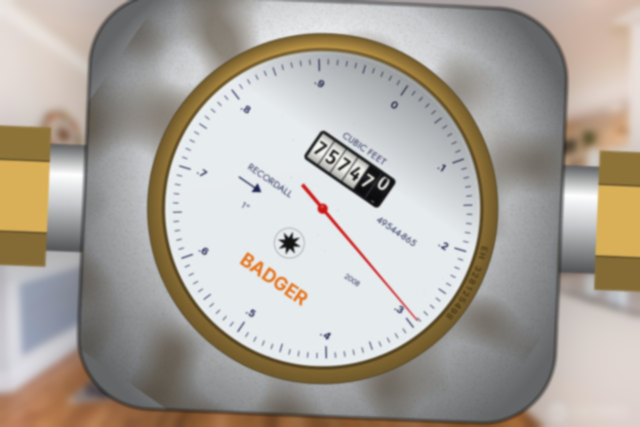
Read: 757470.29 ft³
